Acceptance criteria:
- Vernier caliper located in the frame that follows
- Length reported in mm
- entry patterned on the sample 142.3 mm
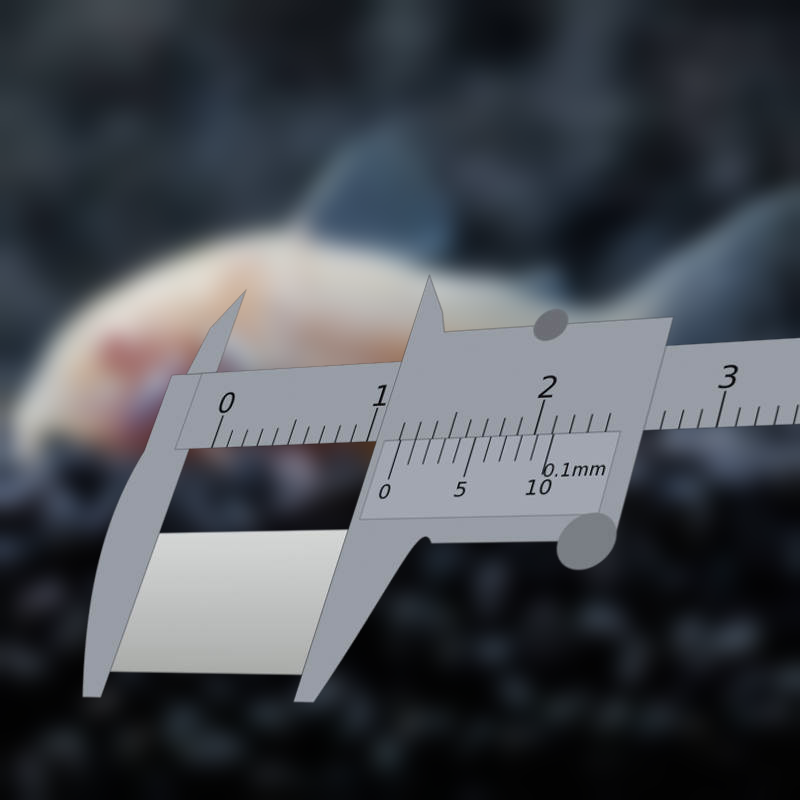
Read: 12.1 mm
